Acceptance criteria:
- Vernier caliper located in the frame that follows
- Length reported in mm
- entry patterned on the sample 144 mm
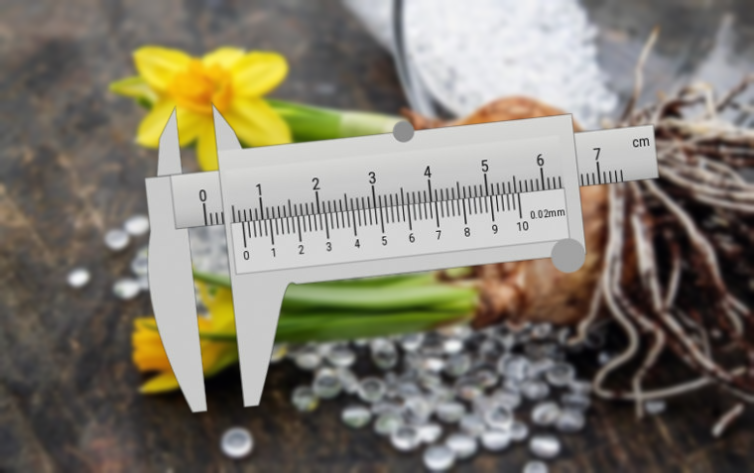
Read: 6.5 mm
